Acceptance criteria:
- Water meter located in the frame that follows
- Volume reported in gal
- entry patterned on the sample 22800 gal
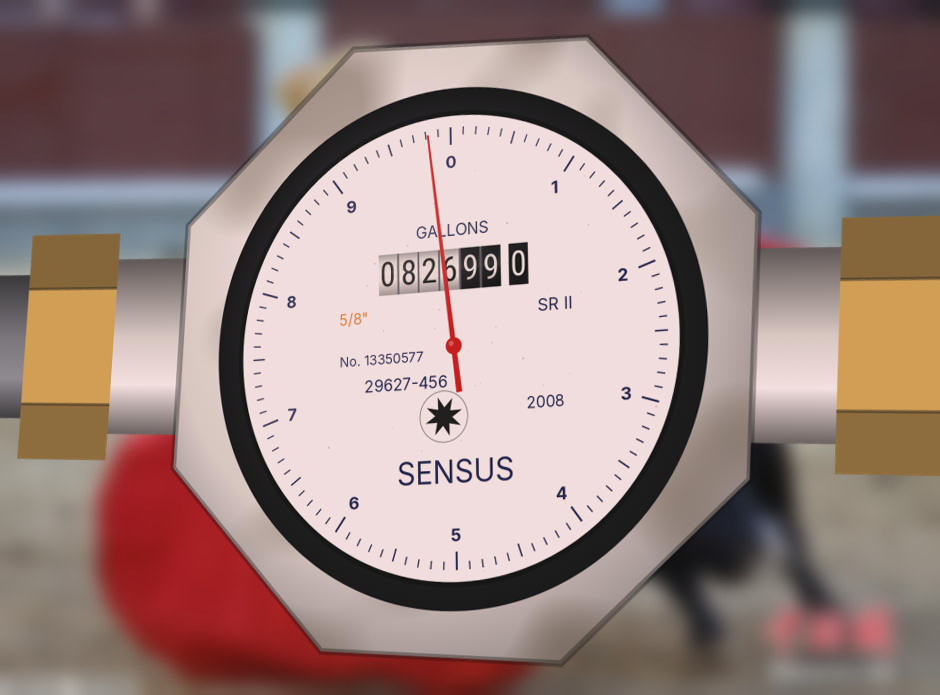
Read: 826989.8 gal
